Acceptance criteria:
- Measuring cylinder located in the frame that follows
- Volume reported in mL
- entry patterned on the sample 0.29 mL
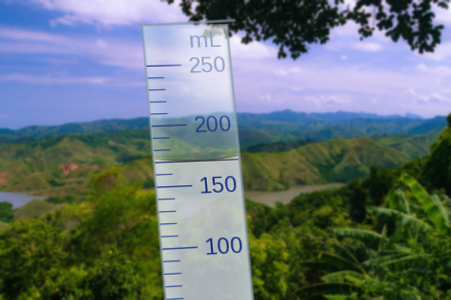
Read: 170 mL
